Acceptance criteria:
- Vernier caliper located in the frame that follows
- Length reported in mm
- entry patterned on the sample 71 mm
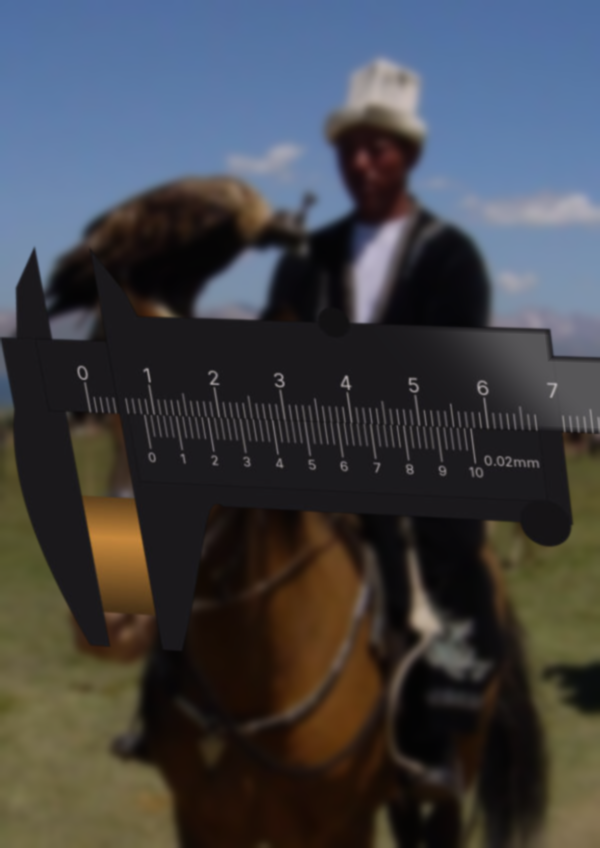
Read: 8.5 mm
